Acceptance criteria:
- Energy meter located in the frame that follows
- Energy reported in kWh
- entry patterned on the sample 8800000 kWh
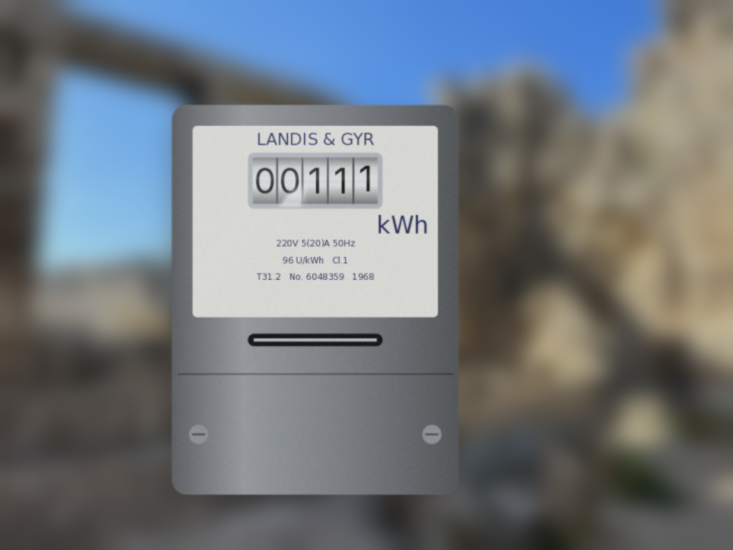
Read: 111 kWh
